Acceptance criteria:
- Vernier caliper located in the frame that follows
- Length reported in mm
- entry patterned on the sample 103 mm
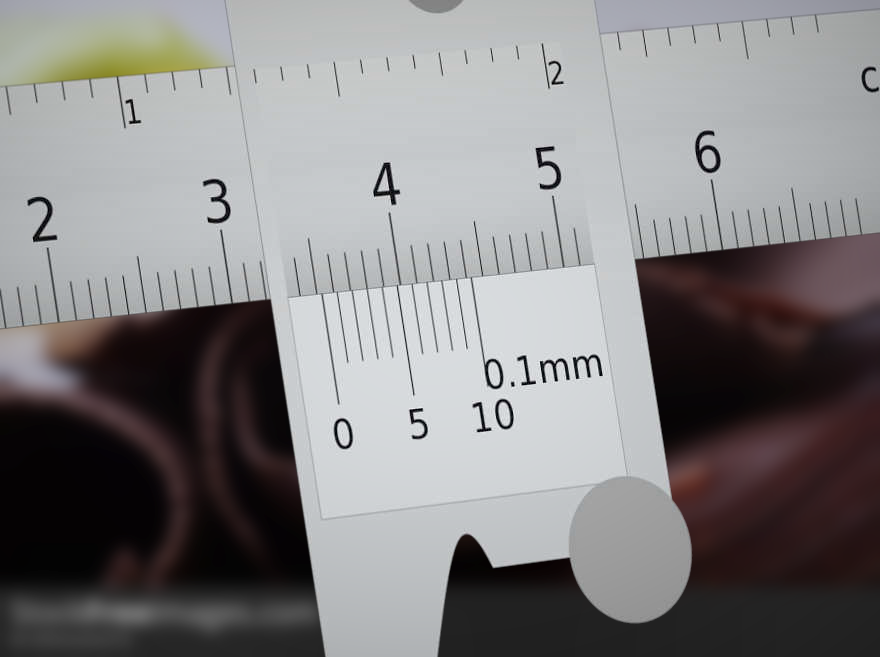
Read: 35.3 mm
